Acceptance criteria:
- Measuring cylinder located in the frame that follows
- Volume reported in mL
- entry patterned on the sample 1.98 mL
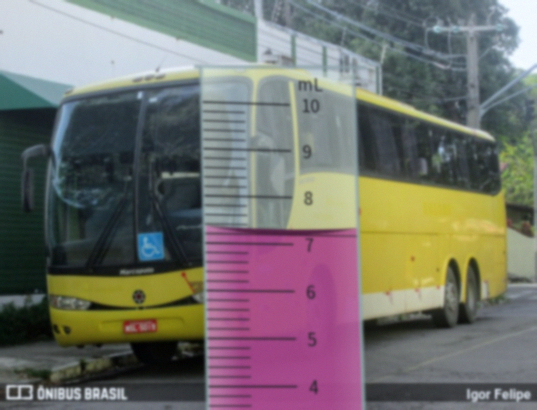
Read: 7.2 mL
